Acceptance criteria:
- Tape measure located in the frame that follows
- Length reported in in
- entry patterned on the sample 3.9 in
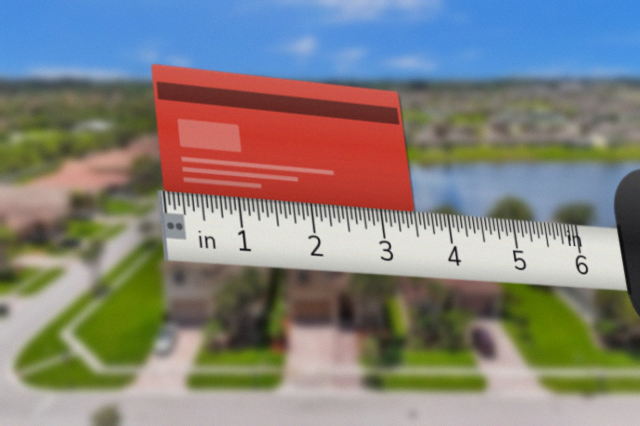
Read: 3.5 in
